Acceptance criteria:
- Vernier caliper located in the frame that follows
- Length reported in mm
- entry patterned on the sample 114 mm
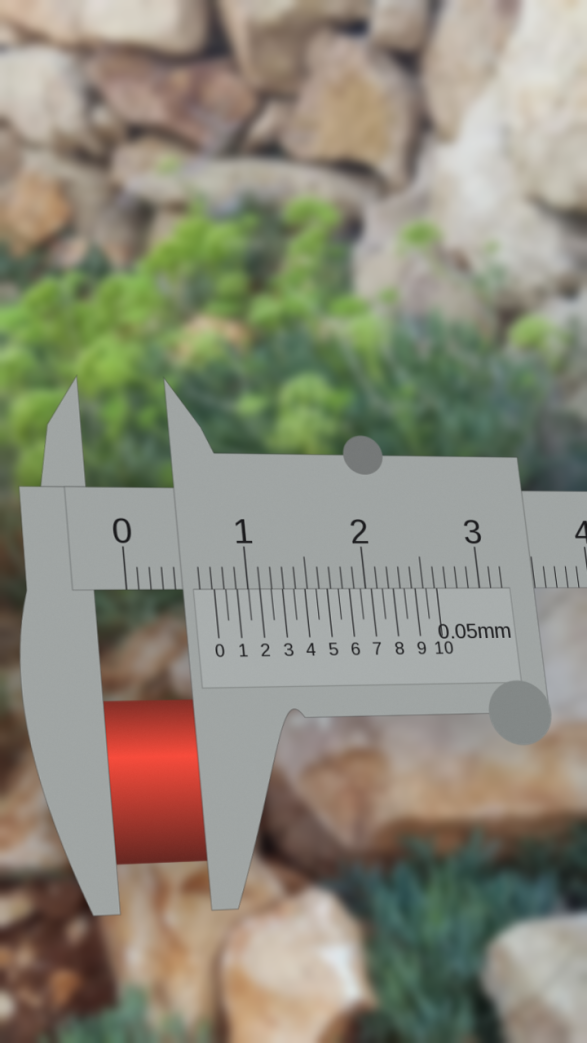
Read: 7.2 mm
